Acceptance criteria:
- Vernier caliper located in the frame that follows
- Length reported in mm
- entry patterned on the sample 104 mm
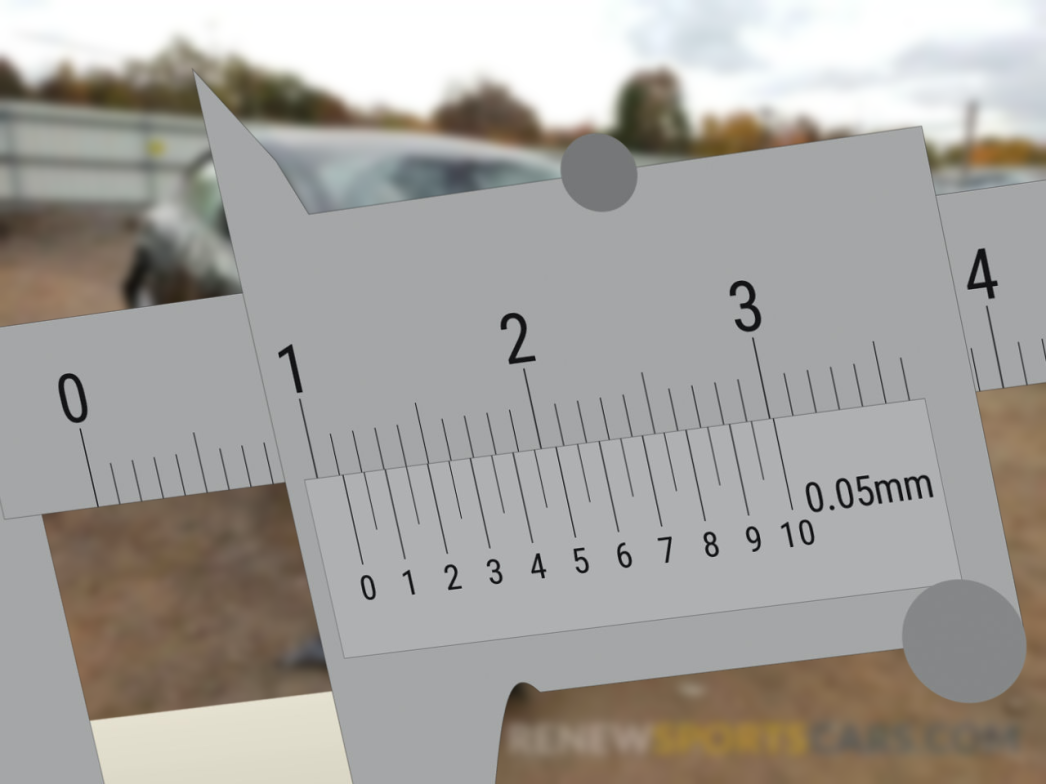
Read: 11.15 mm
